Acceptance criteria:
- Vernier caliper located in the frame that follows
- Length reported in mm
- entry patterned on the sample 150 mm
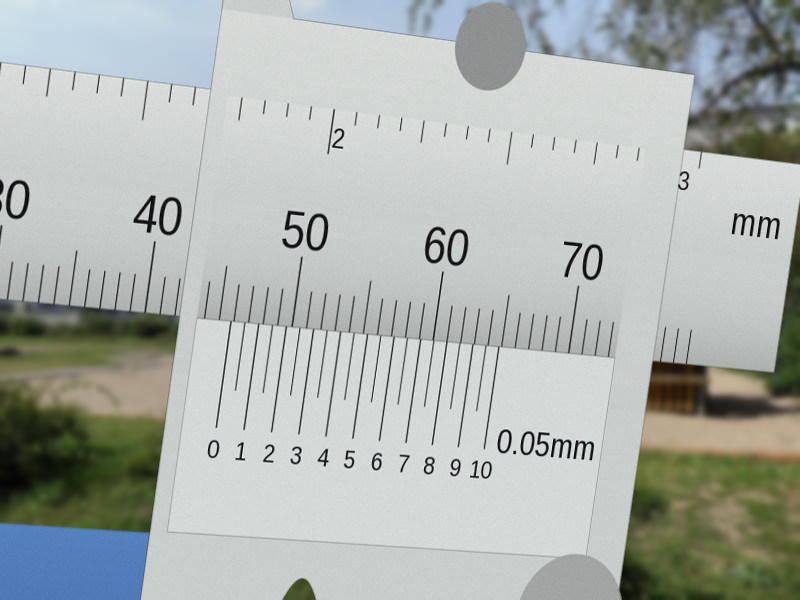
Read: 45.8 mm
